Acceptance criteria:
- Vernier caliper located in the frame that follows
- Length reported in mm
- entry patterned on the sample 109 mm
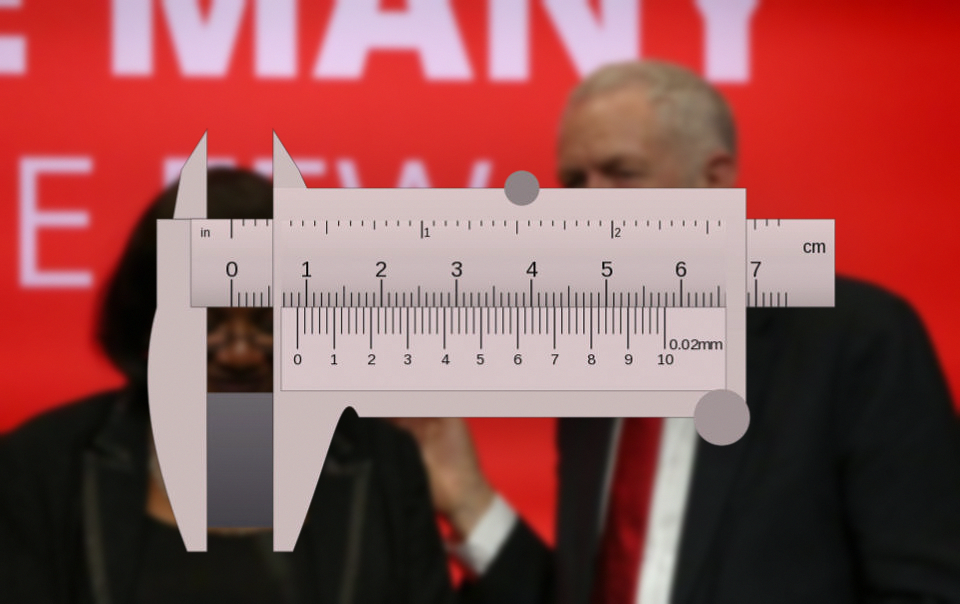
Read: 8.8 mm
